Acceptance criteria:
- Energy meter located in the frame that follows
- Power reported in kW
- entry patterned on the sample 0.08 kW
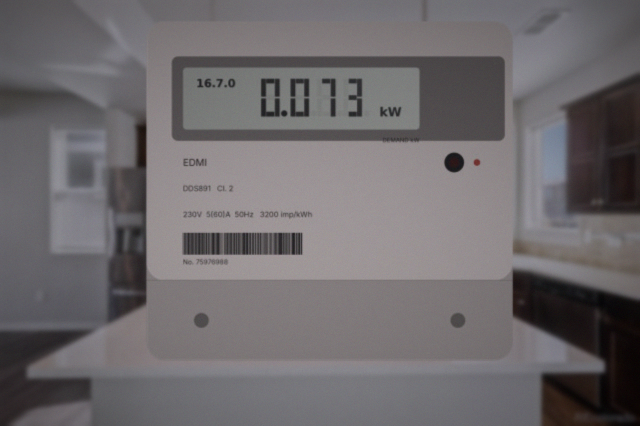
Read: 0.073 kW
